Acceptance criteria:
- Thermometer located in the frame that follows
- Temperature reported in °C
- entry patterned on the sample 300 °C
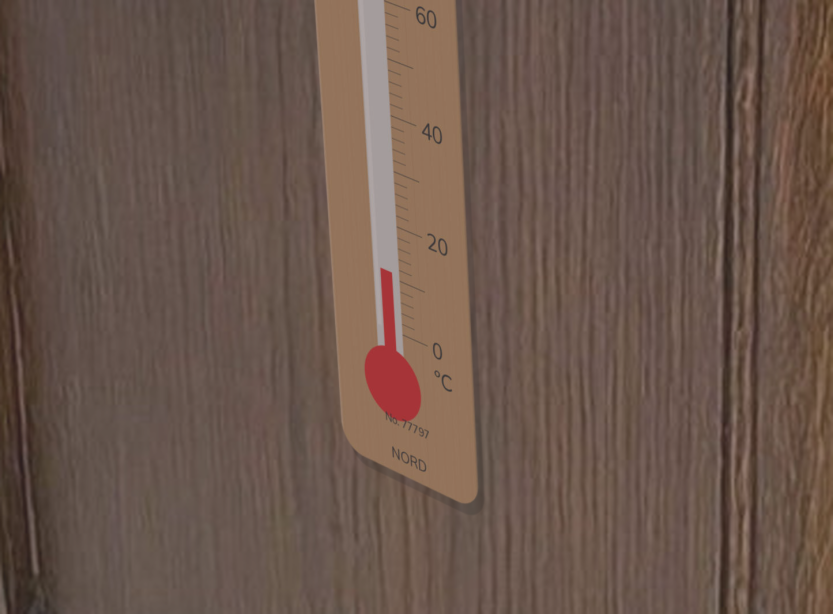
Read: 11 °C
